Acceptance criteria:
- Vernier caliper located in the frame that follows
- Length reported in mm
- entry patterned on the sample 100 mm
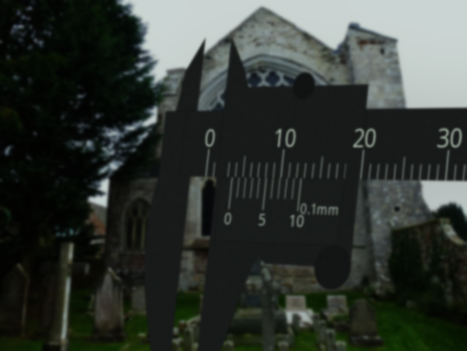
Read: 3.6 mm
